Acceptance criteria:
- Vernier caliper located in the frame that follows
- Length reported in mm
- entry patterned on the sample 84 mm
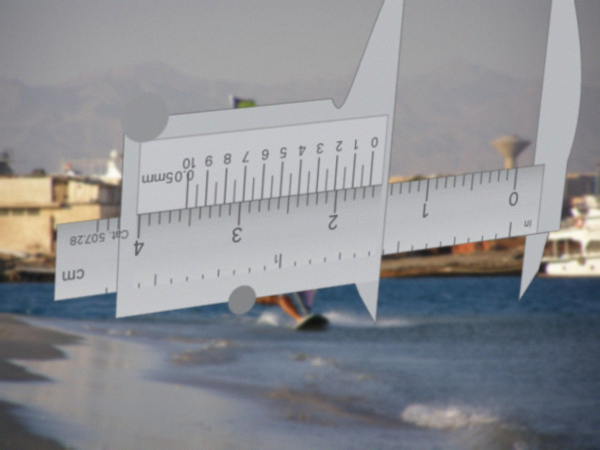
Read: 16.4 mm
